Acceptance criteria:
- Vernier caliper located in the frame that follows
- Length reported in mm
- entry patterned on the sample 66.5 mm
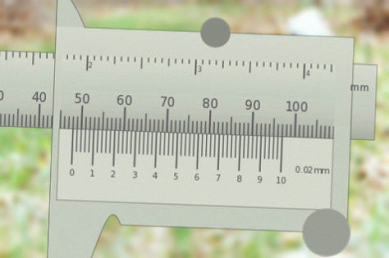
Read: 48.0 mm
